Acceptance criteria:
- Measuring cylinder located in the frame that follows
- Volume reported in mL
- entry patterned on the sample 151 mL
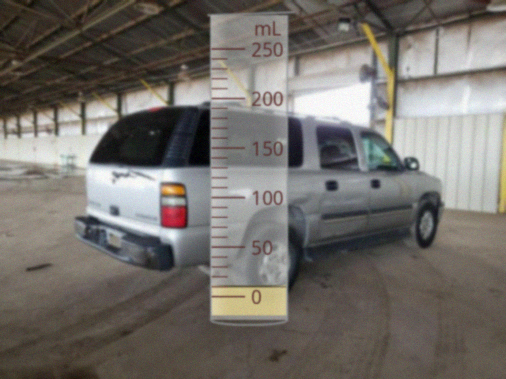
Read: 10 mL
